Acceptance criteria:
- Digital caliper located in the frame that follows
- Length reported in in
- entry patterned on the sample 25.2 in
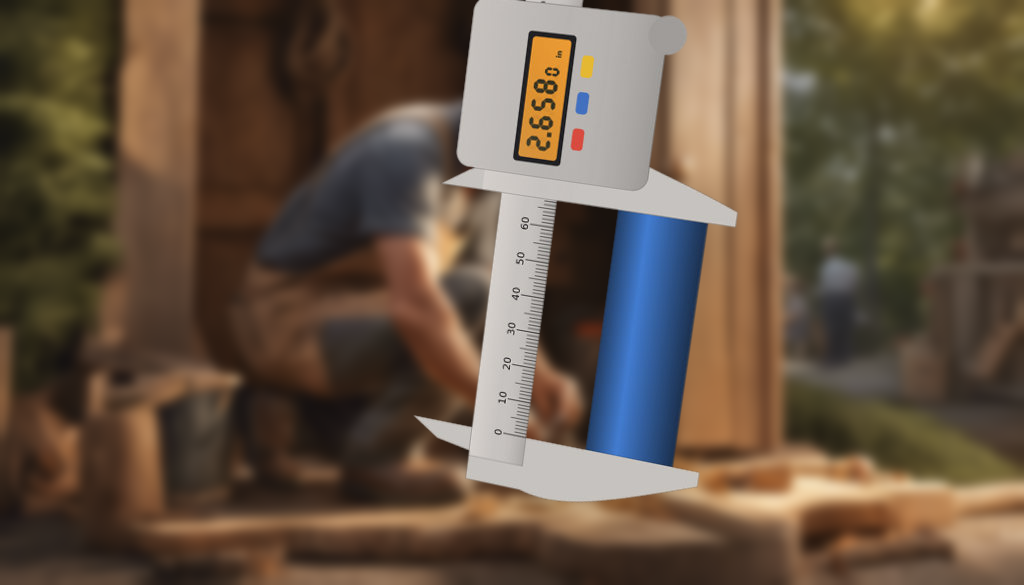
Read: 2.6580 in
